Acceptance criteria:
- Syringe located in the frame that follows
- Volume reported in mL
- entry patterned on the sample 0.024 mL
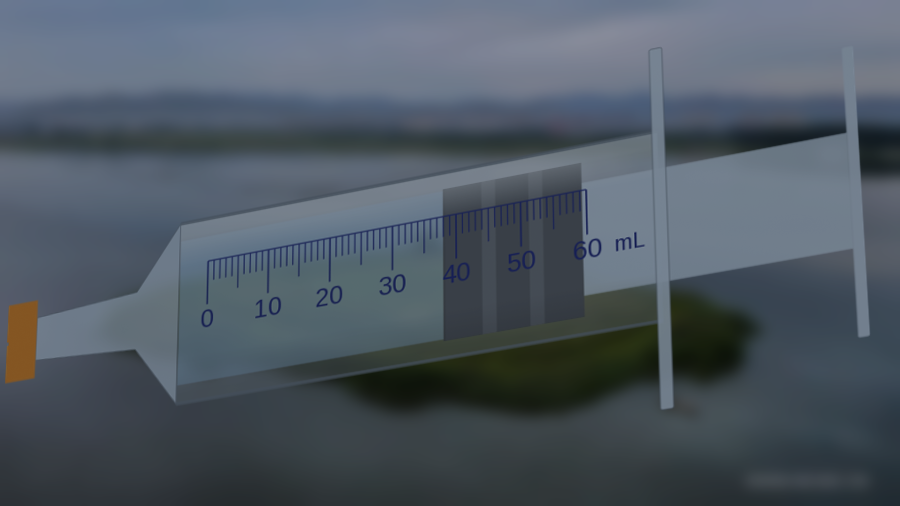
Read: 38 mL
